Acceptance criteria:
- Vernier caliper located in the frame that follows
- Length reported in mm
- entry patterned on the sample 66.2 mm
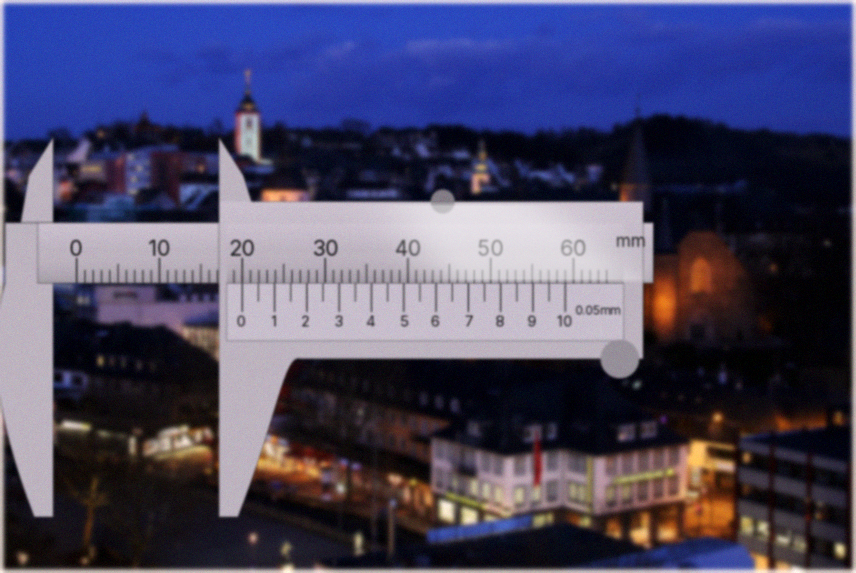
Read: 20.0 mm
